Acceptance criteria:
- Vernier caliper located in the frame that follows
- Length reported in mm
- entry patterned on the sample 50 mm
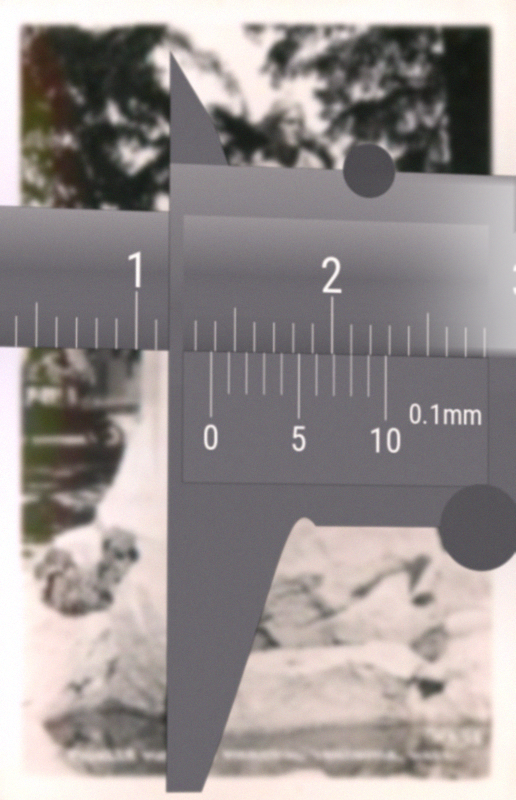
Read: 13.8 mm
